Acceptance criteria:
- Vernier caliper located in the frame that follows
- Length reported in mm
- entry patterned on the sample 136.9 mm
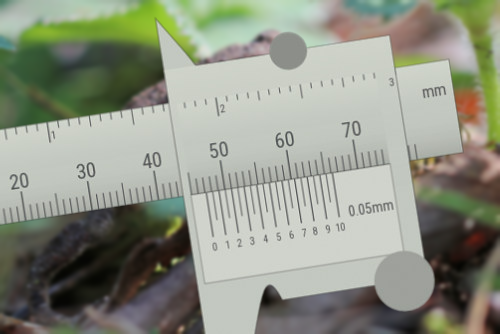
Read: 47.2 mm
